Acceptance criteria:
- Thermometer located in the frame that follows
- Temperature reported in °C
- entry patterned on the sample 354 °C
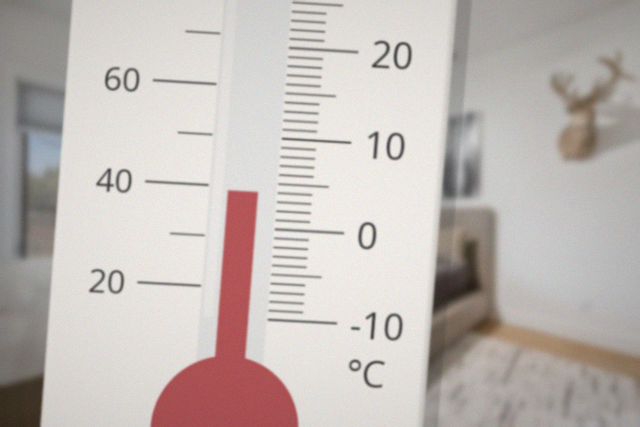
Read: 4 °C
